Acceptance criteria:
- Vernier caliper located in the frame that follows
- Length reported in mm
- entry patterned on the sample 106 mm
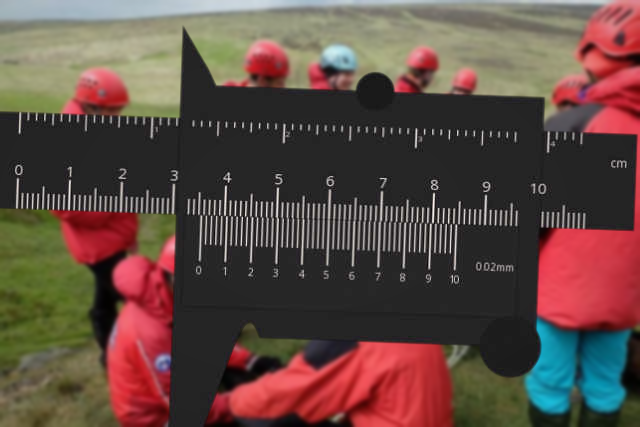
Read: 35.5 mm
